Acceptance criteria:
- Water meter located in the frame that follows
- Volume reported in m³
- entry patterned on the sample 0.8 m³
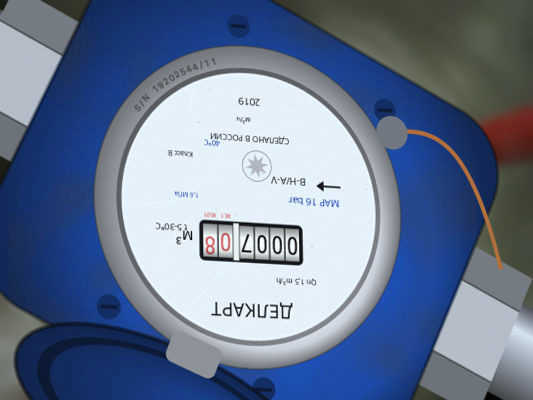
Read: 7.08 m³
